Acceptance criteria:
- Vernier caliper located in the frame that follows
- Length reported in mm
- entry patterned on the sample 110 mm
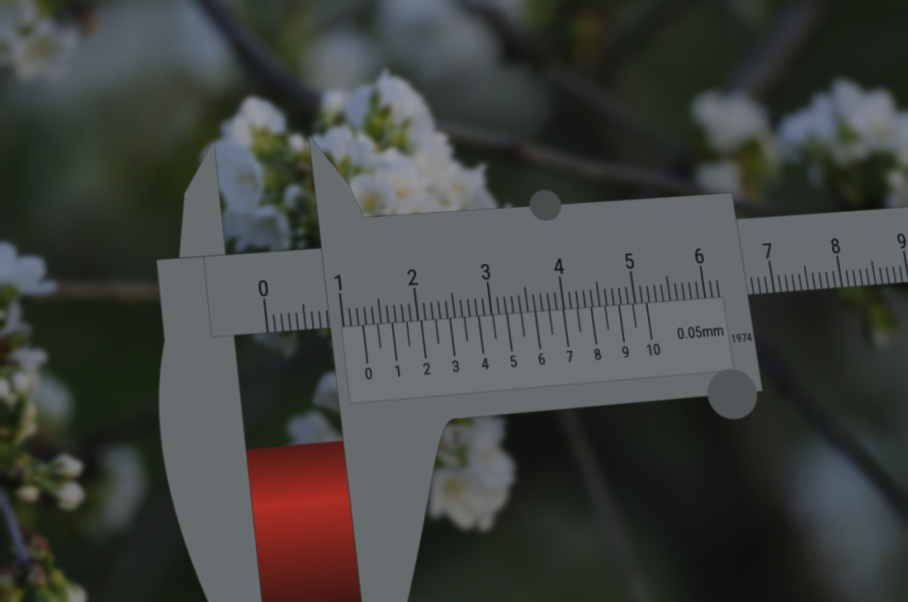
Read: 12.6 mm
